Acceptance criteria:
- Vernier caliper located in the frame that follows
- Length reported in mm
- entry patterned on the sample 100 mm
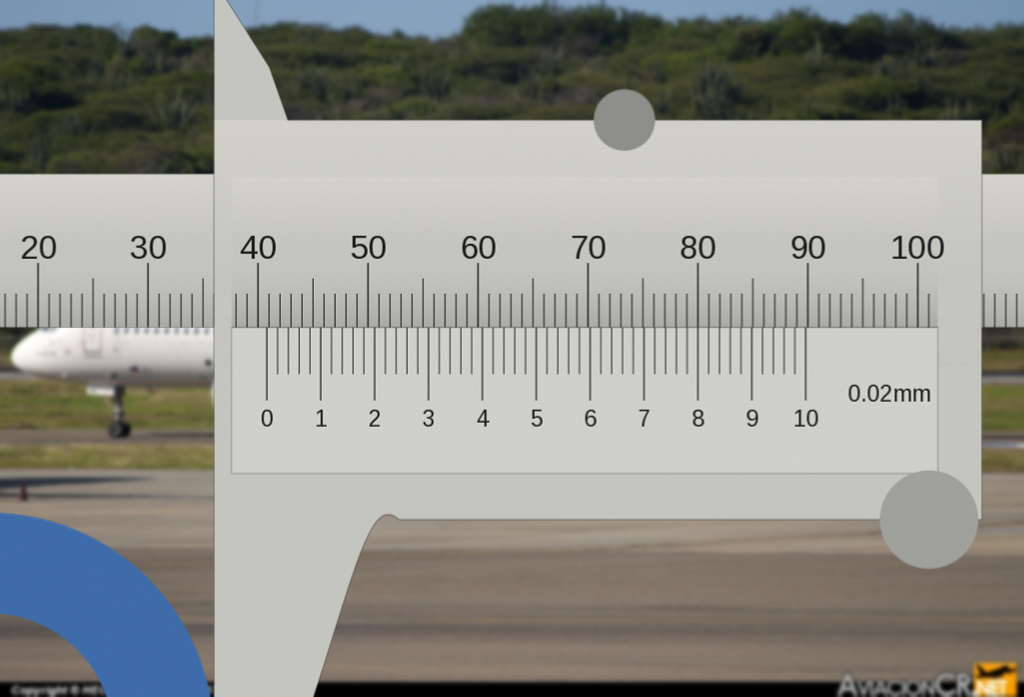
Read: 40.8 mm
